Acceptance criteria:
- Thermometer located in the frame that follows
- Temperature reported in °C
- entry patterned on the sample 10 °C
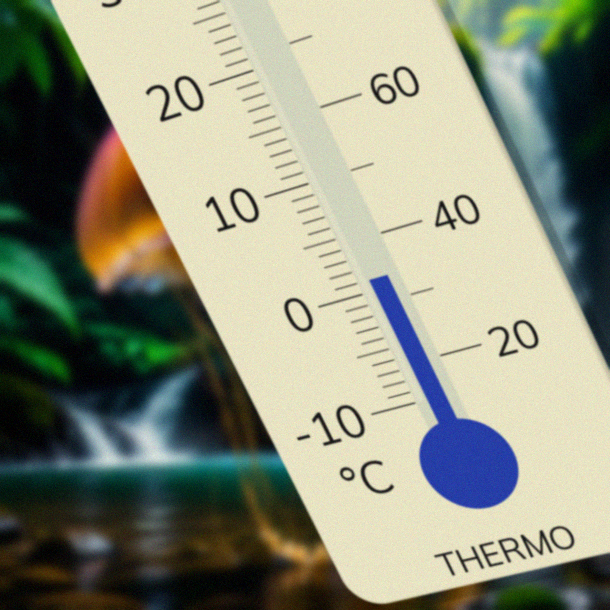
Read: 1 °C
